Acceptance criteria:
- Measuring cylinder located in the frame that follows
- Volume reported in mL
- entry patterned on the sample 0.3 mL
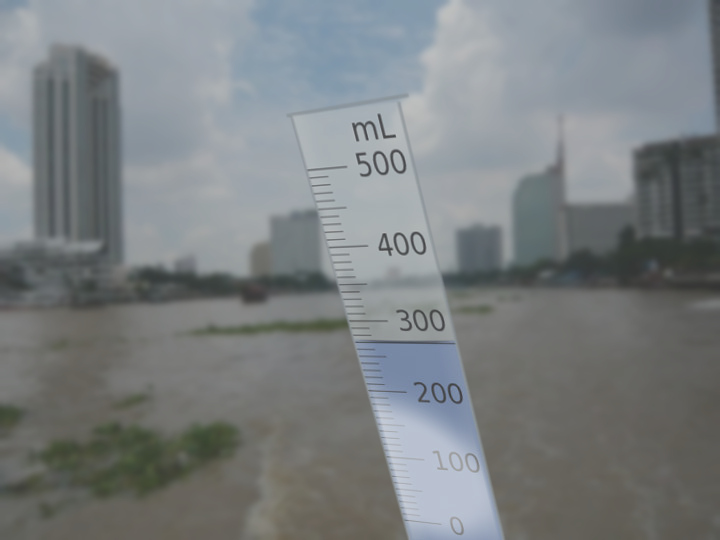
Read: 270 mL
